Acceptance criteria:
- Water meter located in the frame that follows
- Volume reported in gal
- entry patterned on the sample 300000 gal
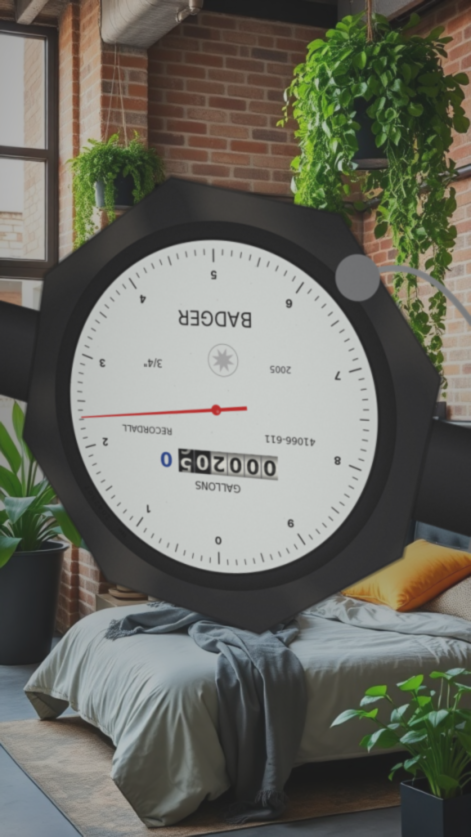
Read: 2052.3 gal
